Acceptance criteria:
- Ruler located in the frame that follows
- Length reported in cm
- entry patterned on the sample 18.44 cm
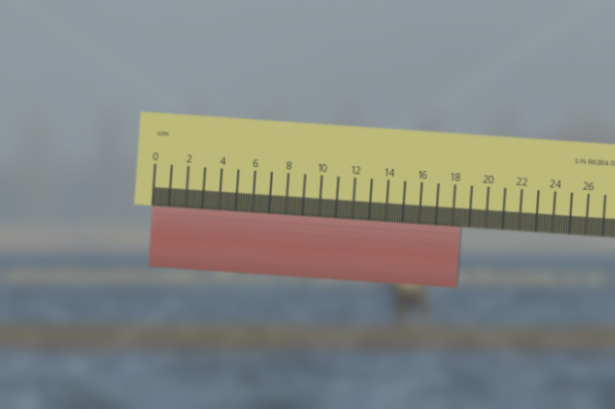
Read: 18.5 cm
